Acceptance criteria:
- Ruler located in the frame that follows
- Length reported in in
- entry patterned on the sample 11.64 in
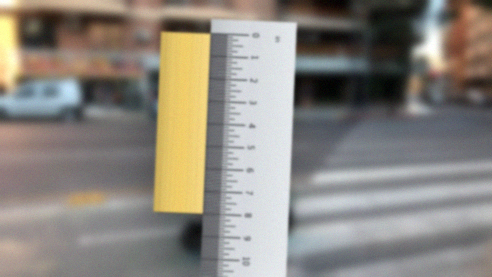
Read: 8 in
